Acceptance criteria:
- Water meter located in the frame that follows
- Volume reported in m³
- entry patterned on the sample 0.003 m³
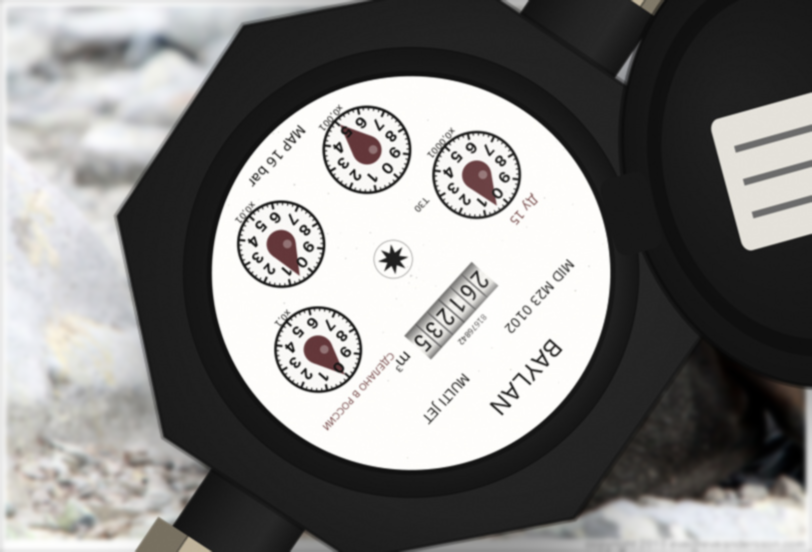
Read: 261235.0050 m³
